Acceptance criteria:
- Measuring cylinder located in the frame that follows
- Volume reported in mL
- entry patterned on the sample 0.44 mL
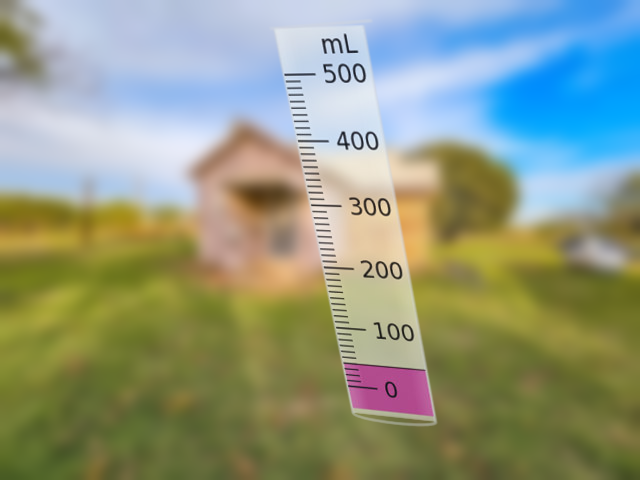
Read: 40 mL
